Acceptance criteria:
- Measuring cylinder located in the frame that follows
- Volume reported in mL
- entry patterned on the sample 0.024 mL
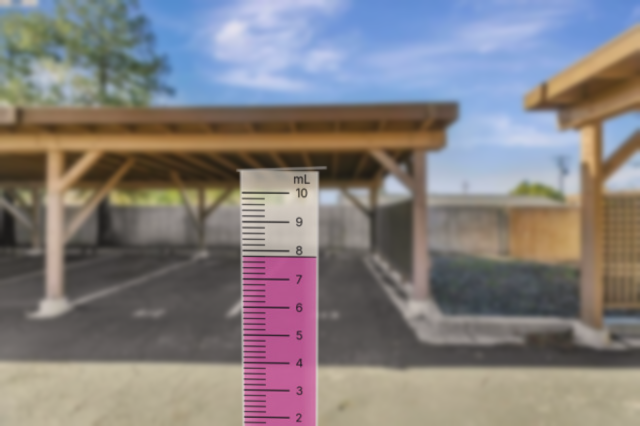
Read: 7.8 mL
